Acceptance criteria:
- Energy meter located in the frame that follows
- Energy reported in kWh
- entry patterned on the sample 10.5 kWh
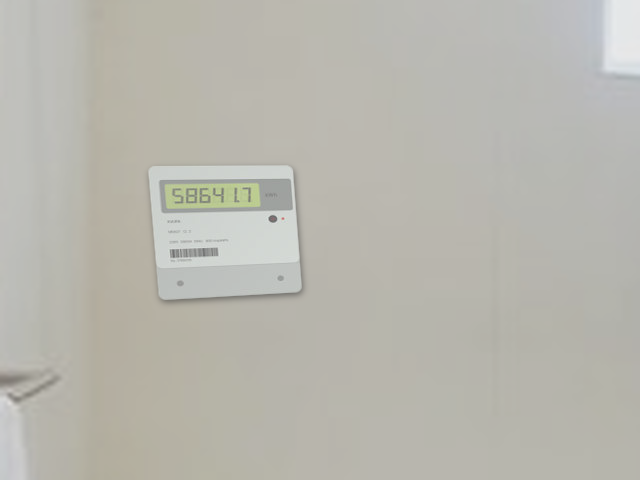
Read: 58641.7 kWh
